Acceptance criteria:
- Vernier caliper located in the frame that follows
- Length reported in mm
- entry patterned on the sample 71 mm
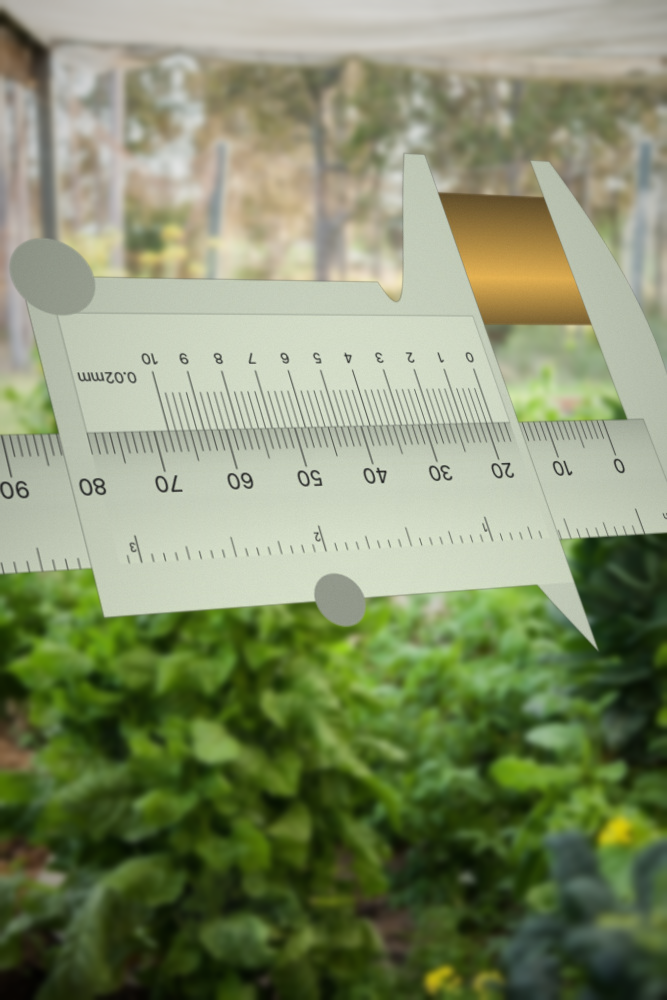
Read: 19.0 mm
